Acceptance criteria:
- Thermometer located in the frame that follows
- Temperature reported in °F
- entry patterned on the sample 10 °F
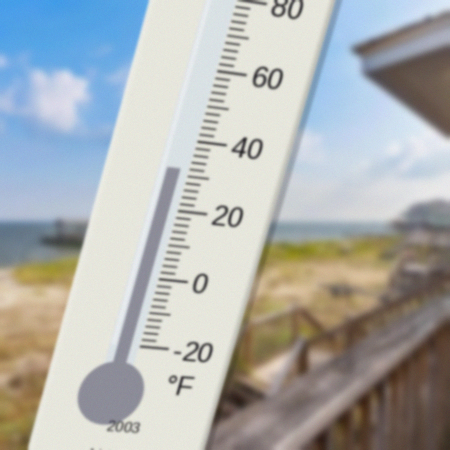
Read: 32 °F
